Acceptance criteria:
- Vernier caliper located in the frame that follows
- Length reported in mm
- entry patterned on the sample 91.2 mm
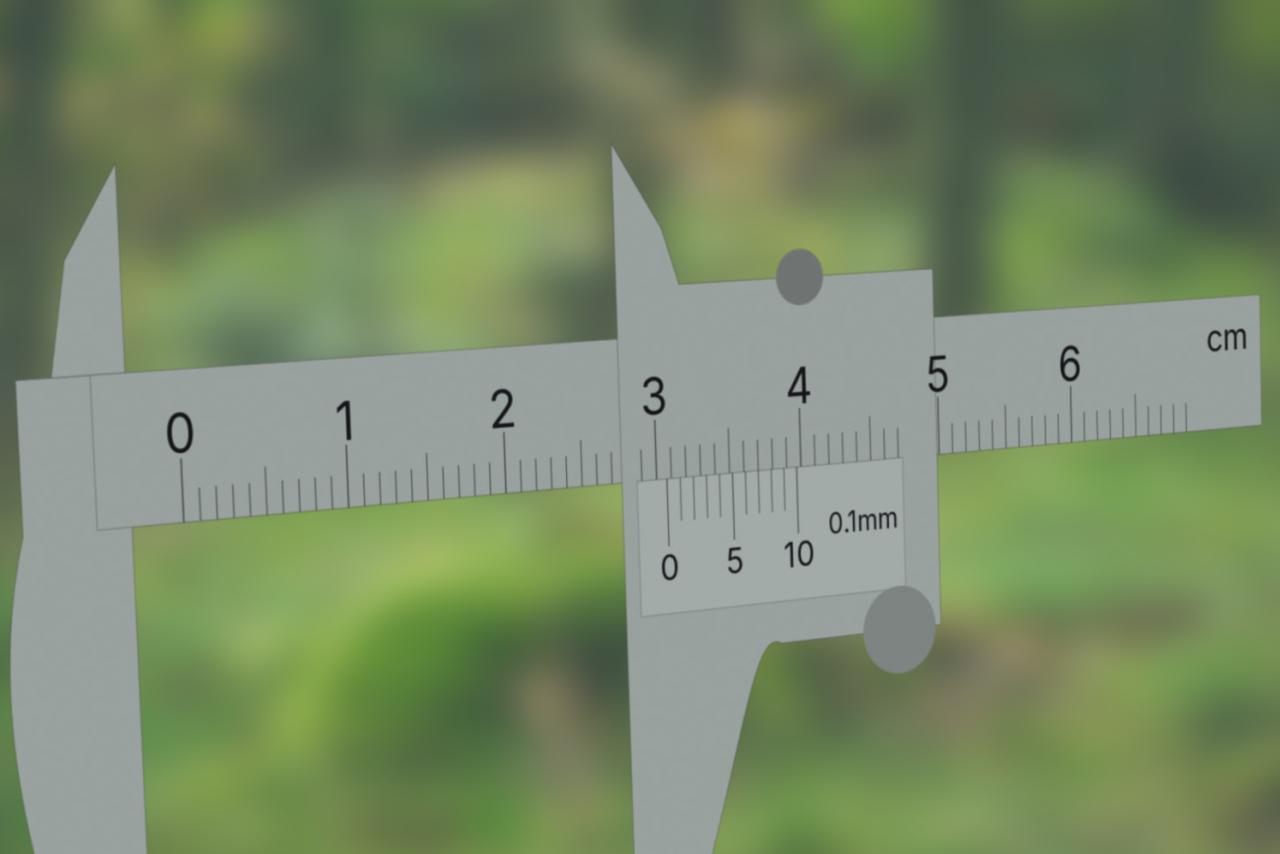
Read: 30.7 mm
